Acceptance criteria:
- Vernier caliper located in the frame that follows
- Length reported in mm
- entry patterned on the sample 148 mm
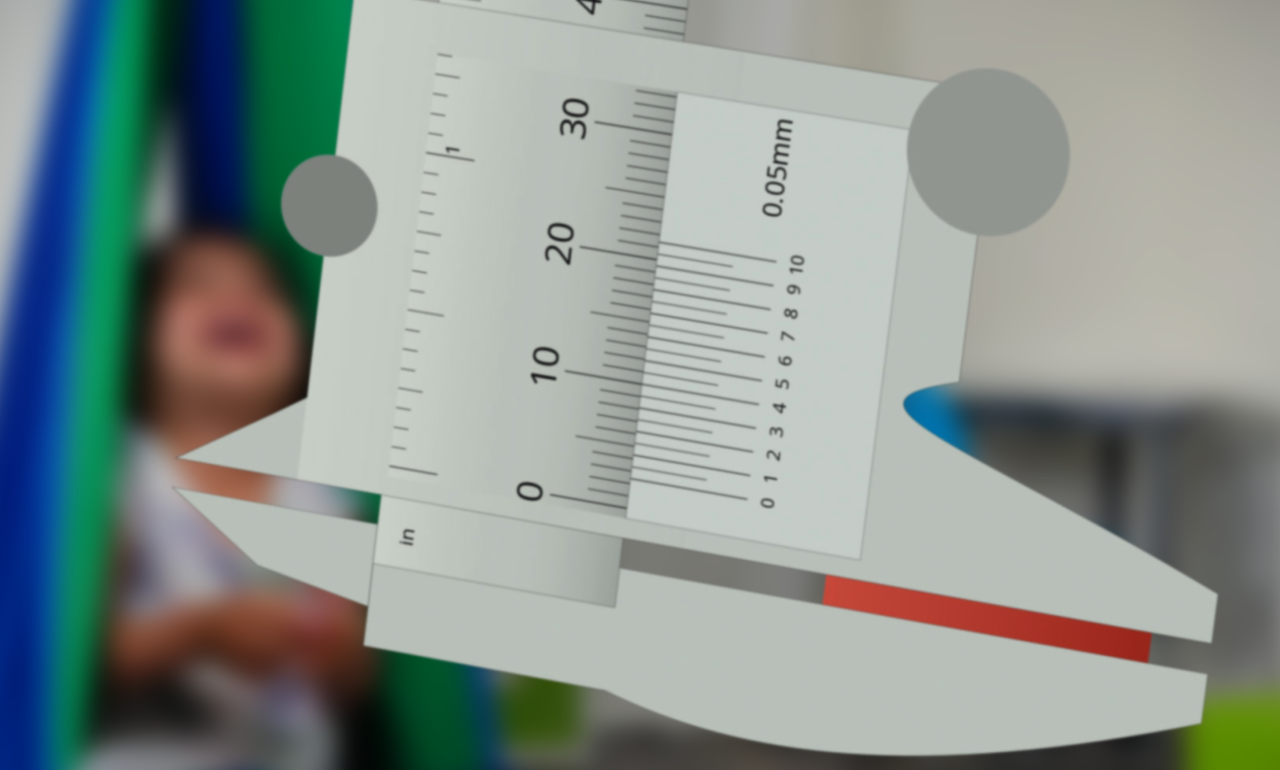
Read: 2.4 mm
